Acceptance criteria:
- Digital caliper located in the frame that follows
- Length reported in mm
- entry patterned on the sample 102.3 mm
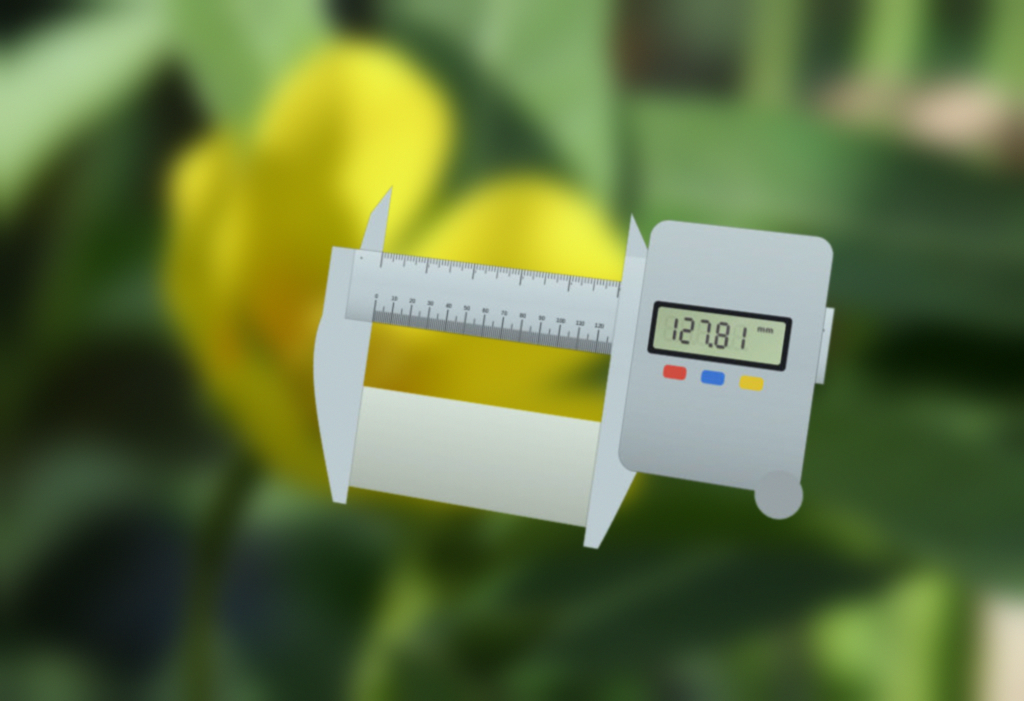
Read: 127.81 mm
